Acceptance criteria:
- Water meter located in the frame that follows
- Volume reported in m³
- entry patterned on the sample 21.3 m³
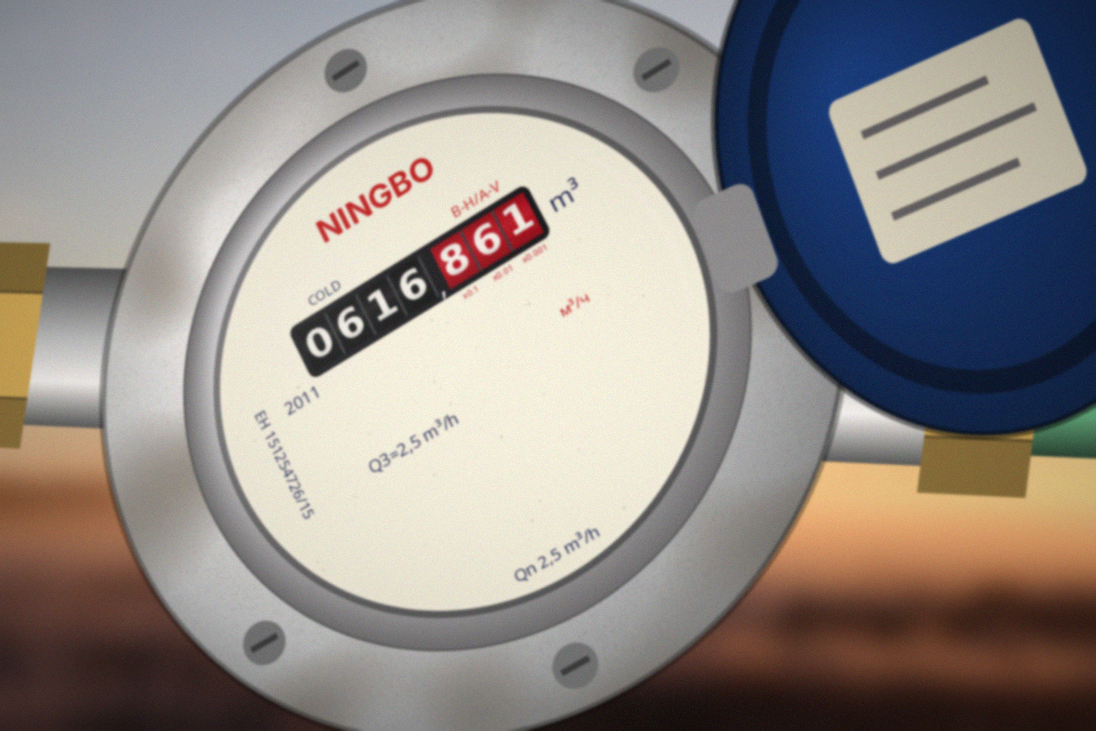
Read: 616.861 m³
